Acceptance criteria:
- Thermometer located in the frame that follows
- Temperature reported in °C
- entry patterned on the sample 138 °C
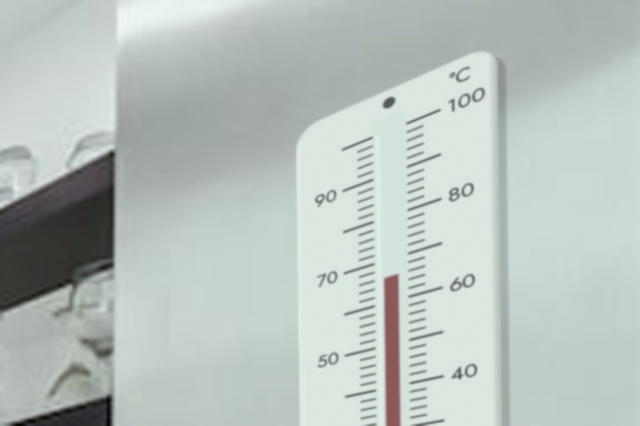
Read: 66 °C
